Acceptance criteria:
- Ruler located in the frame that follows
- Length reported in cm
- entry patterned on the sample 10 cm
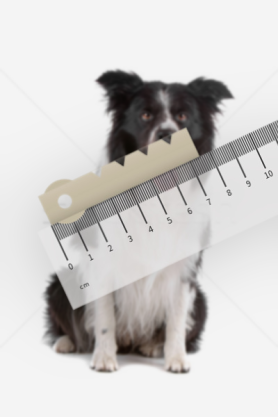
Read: 7.5 cm
